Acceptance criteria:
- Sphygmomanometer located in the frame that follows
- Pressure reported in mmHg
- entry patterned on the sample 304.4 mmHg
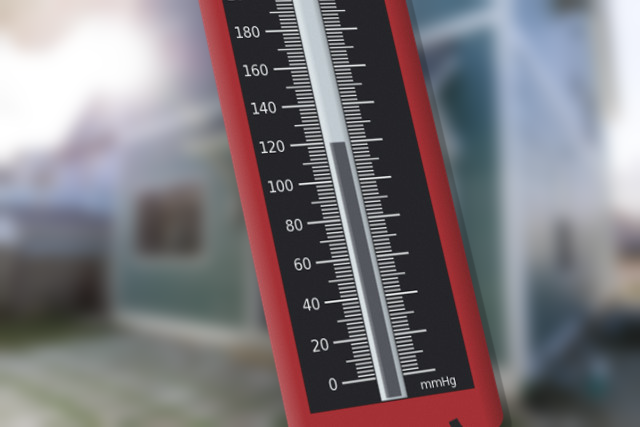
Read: 120 mmHg
